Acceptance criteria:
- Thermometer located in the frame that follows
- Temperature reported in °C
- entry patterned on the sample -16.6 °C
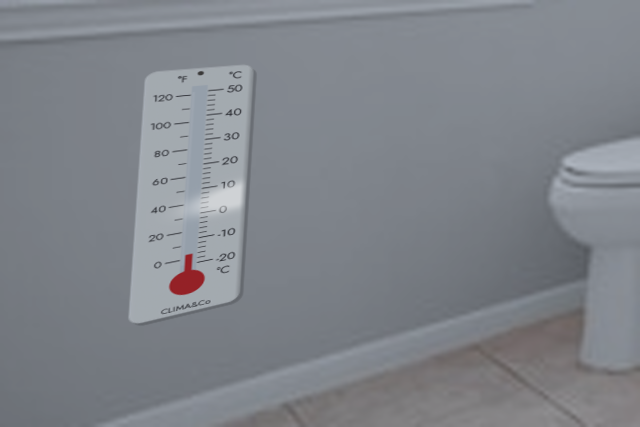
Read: -16 °C
